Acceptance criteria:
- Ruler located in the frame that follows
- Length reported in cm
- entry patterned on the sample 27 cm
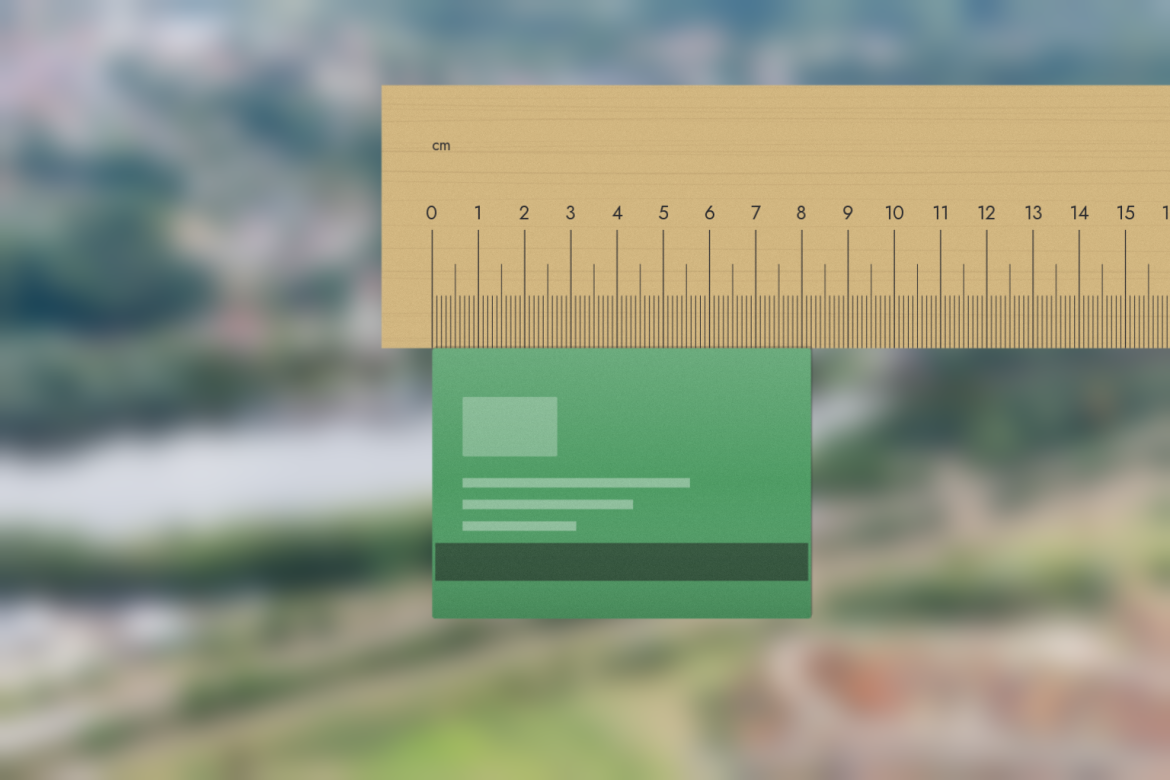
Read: 8.2 cm
